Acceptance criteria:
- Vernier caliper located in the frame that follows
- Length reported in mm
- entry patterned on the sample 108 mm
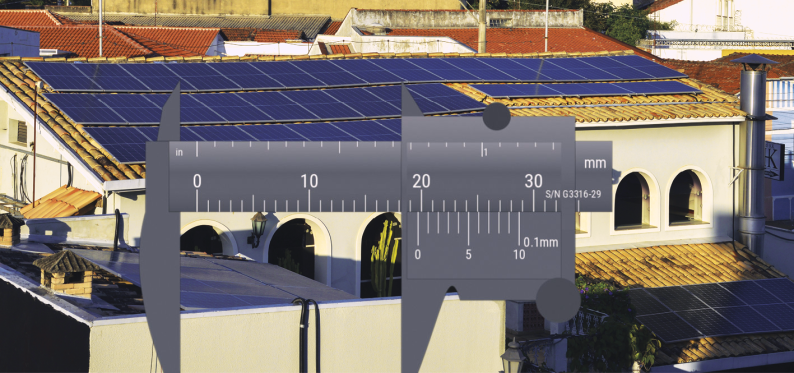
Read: 19.7 mm
